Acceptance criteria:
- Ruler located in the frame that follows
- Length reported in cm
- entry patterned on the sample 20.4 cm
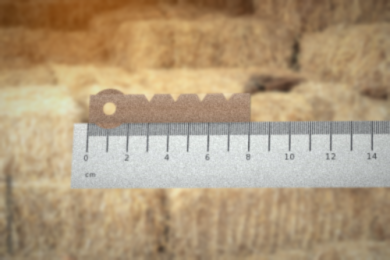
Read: 8 cm
